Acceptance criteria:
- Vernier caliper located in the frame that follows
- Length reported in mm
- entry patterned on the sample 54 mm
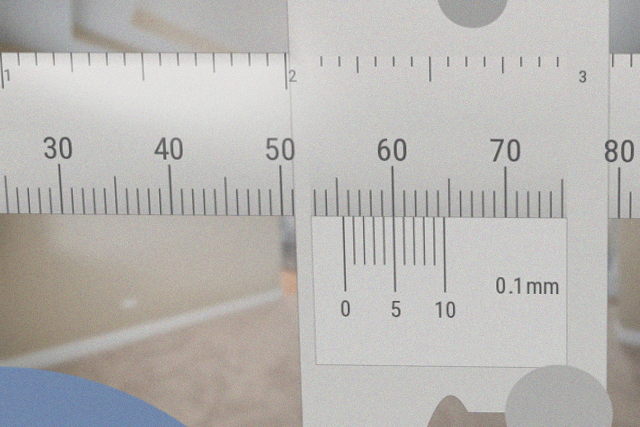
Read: 55.5 mm
